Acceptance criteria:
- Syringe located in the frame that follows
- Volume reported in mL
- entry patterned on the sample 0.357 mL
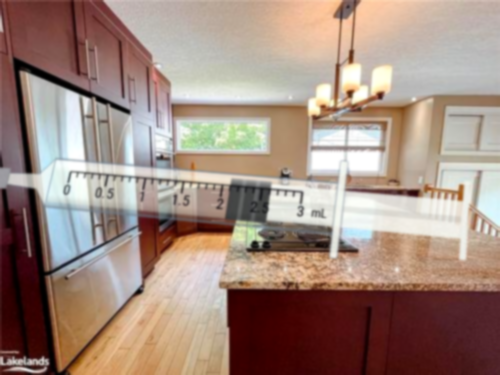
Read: 2.1 mL
